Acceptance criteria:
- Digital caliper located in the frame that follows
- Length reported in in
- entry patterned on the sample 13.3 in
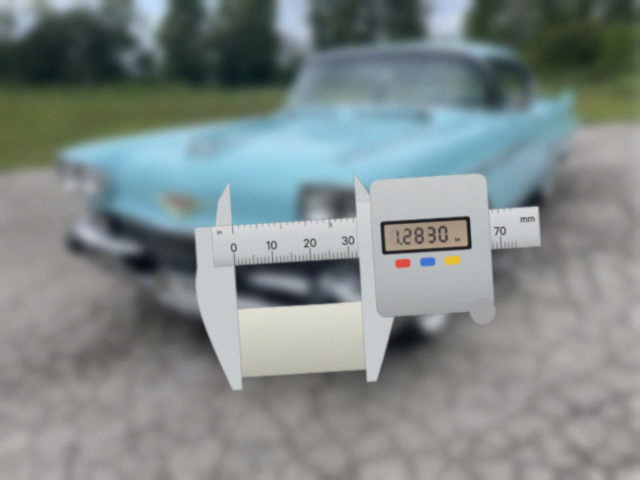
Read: 1.2830 in
